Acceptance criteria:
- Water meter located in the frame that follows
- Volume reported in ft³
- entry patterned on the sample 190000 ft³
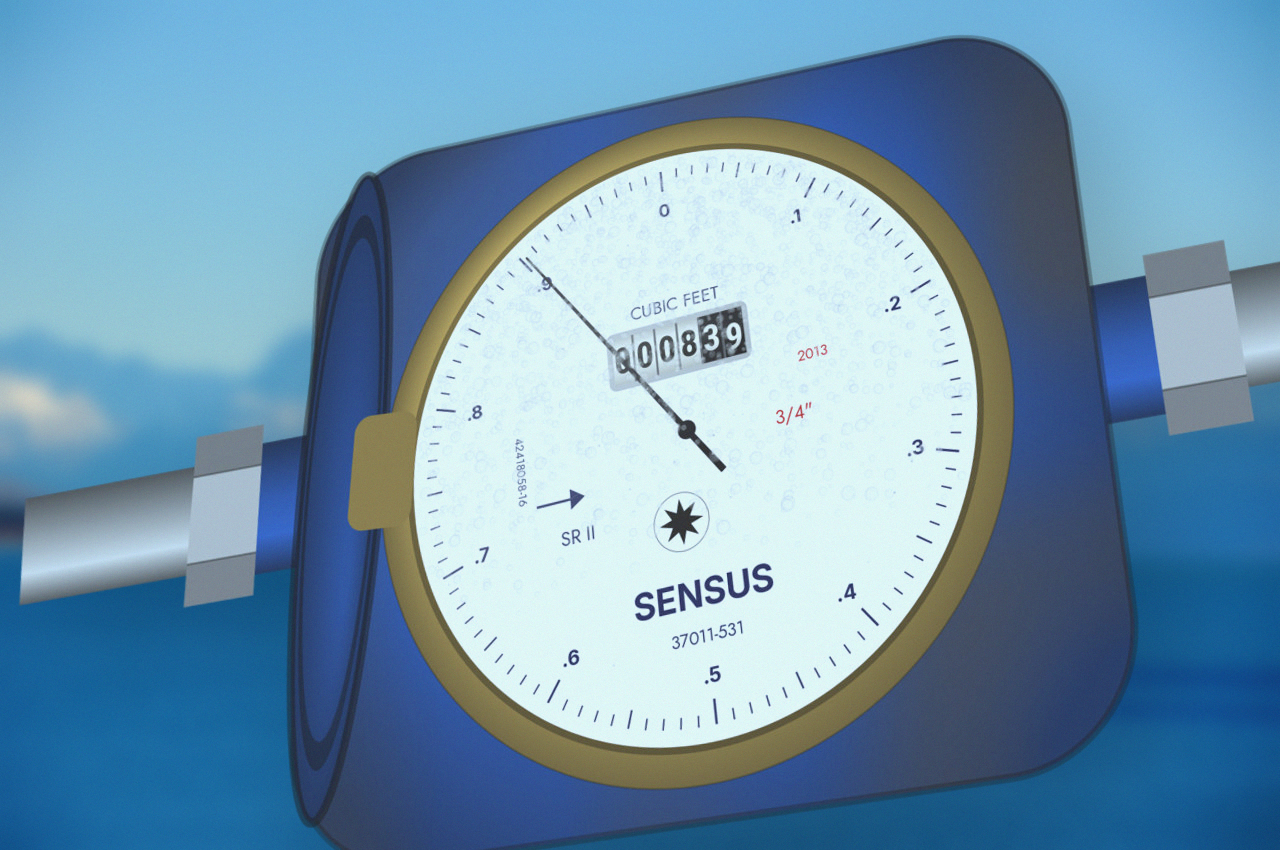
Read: 838.90 ft³
